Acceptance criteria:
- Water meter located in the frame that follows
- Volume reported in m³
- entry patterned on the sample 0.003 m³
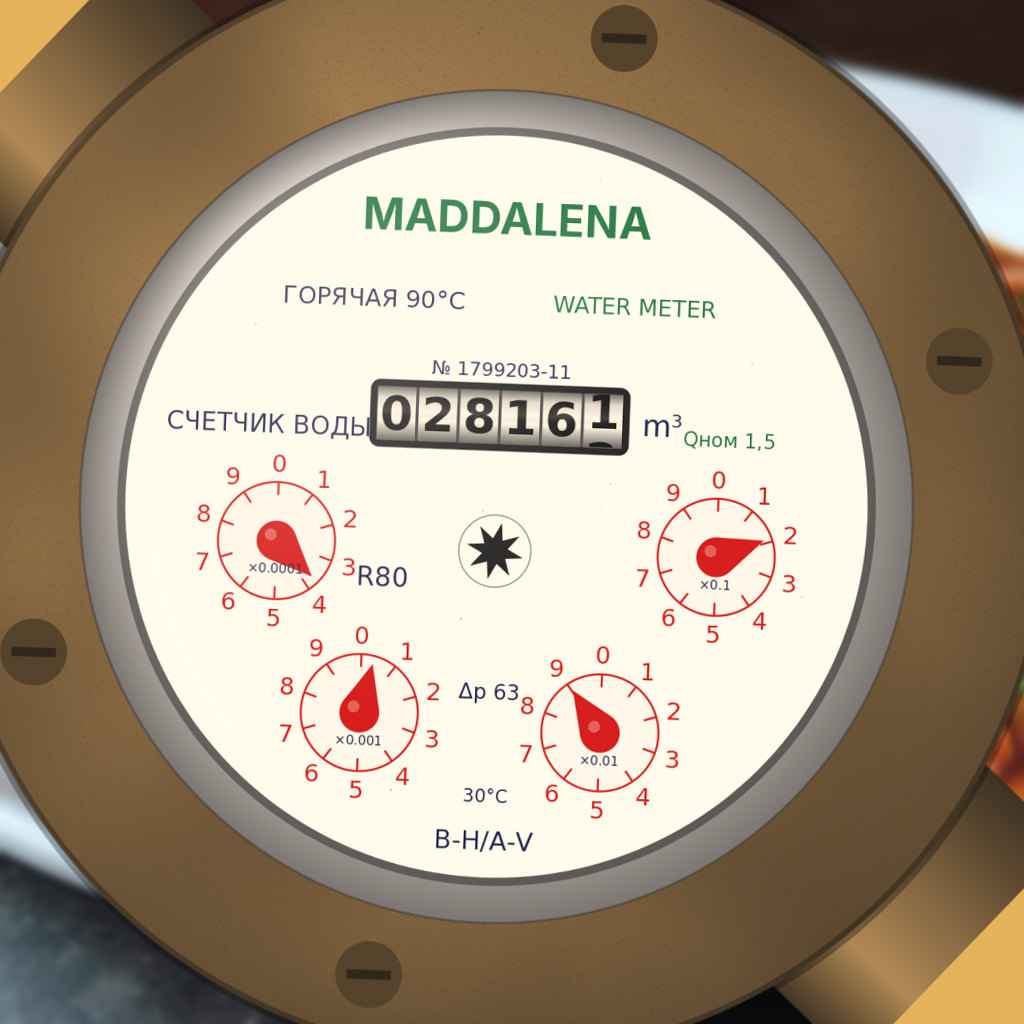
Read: 28161.1903 m³
